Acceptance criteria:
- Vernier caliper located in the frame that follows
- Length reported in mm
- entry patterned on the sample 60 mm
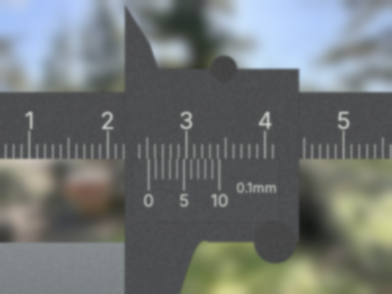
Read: 25.2 mm
